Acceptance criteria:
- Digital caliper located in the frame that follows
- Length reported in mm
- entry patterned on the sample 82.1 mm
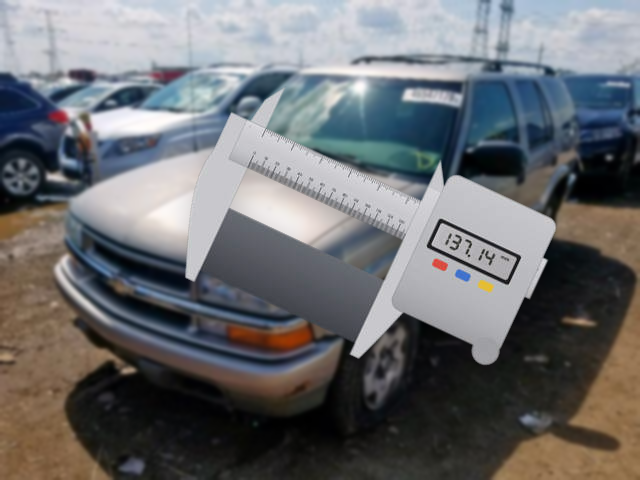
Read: 137.14 mm
